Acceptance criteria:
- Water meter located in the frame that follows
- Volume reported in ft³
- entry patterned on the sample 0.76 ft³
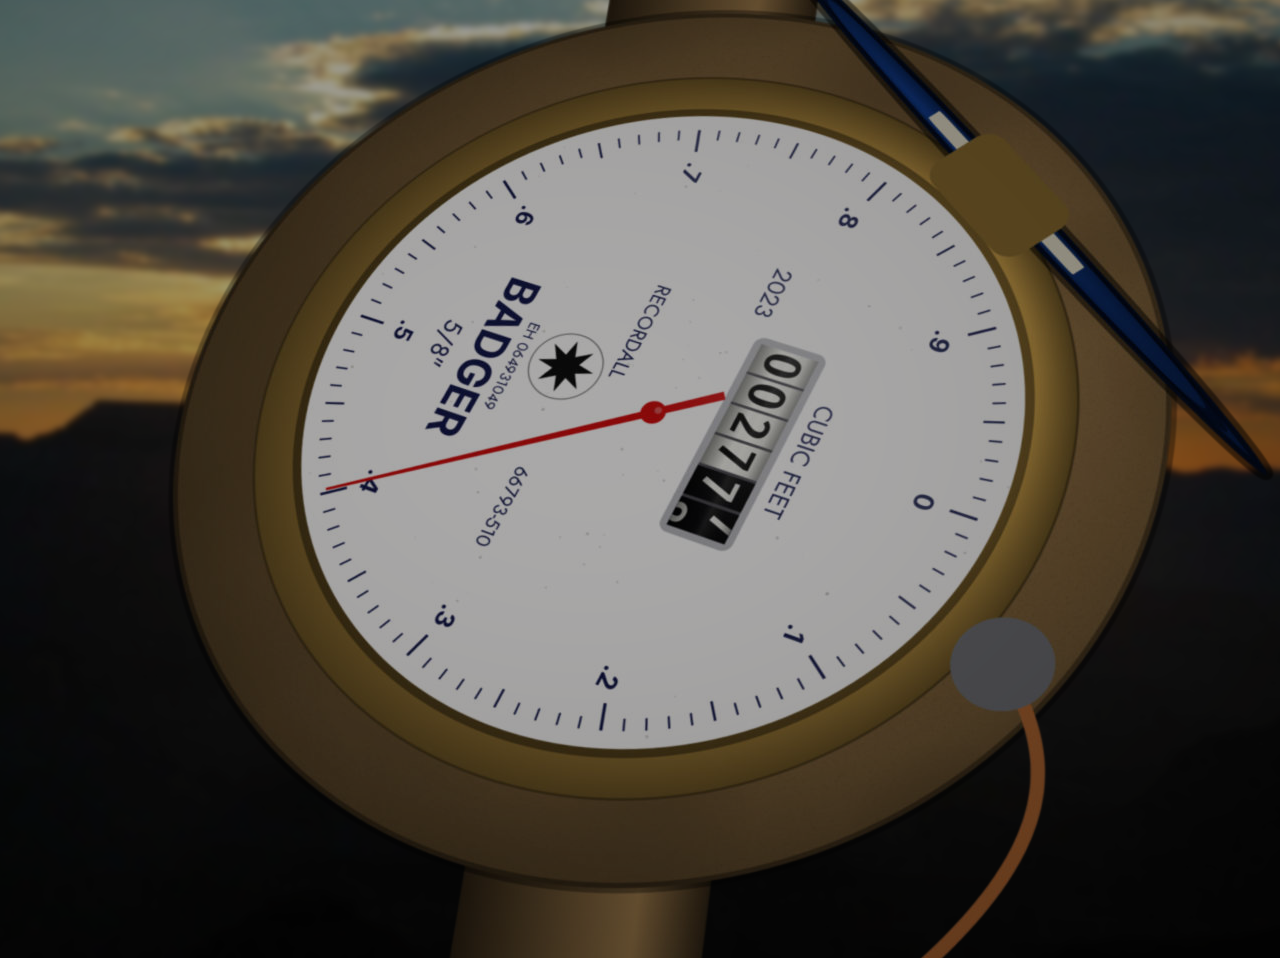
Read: 2777.40 ft³
